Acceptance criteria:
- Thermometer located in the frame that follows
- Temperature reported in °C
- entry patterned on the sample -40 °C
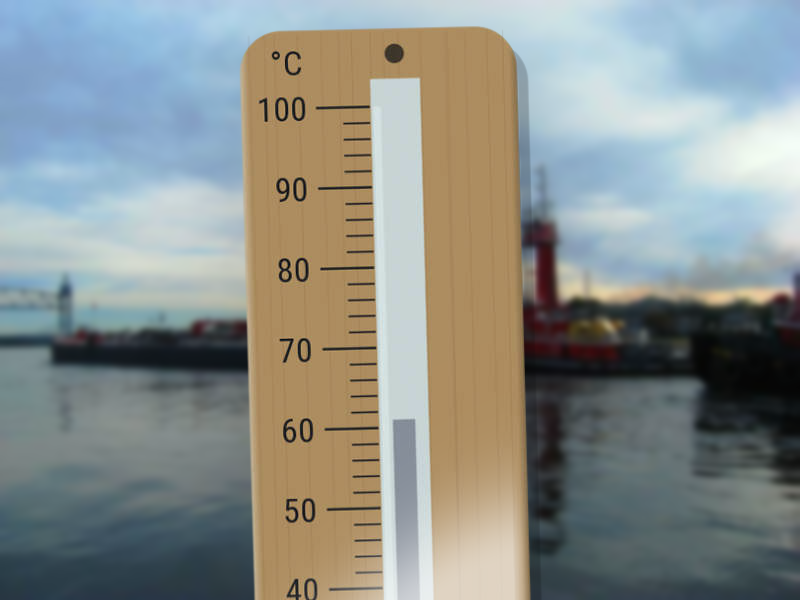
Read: 61 °C
